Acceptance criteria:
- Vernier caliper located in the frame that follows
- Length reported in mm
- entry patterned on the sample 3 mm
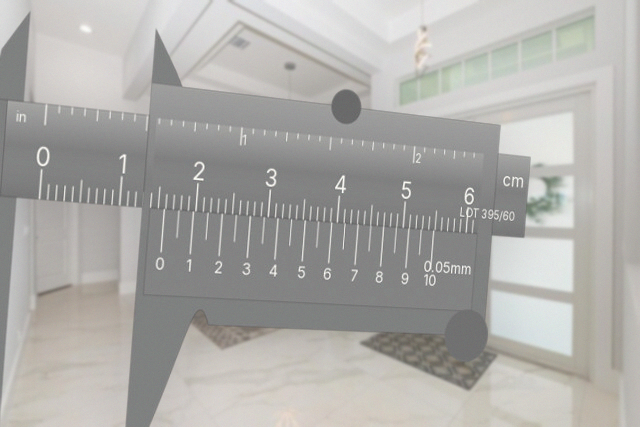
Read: 15.8 mm
